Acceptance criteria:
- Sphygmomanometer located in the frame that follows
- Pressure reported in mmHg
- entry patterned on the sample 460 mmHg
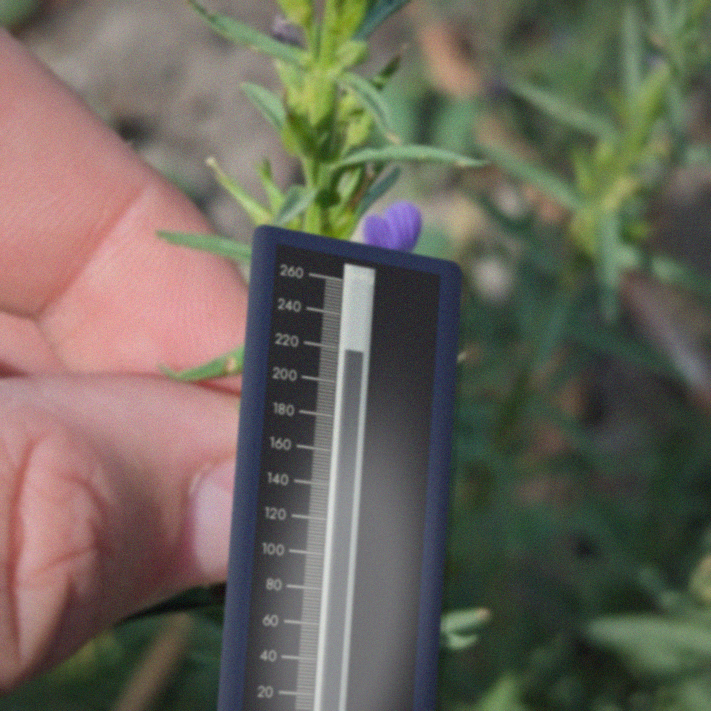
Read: 220 mmHg
